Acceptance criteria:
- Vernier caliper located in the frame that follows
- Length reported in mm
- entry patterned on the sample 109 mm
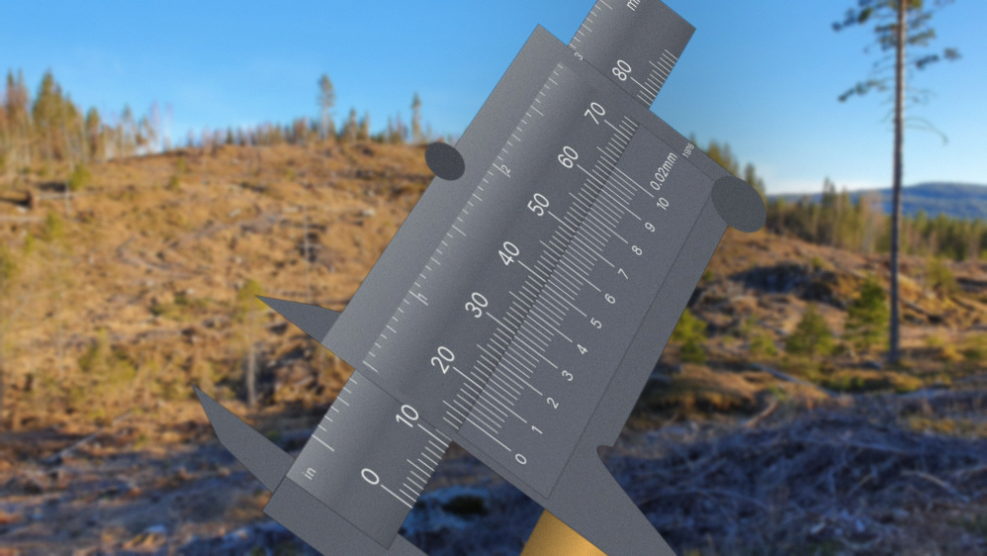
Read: 15.0 mm
